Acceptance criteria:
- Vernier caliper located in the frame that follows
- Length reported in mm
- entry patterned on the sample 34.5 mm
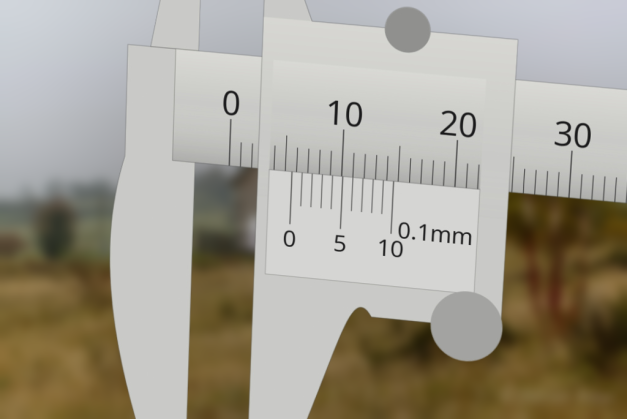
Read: 5.6 mm
